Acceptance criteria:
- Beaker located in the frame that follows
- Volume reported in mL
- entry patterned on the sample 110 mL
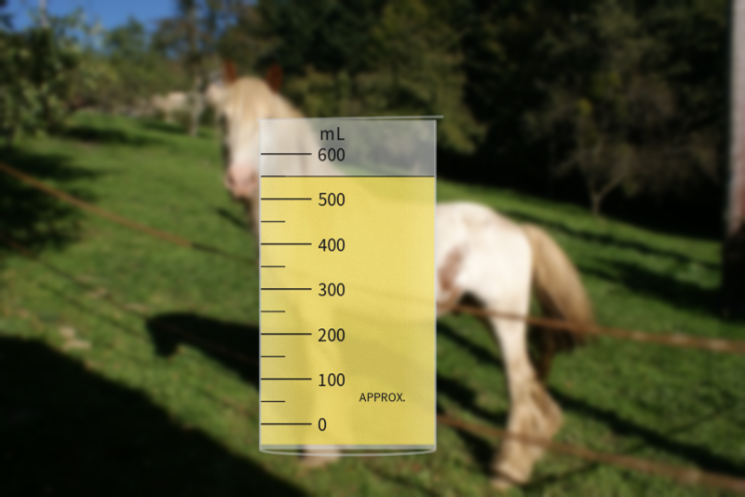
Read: 550 mL
